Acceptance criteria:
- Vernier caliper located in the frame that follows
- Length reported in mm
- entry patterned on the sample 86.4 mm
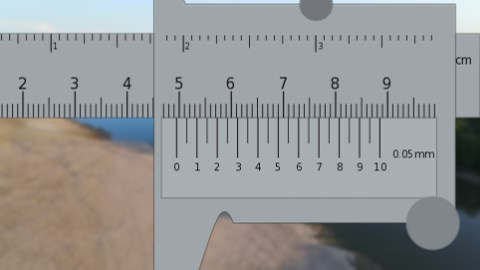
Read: 49.5 mm
